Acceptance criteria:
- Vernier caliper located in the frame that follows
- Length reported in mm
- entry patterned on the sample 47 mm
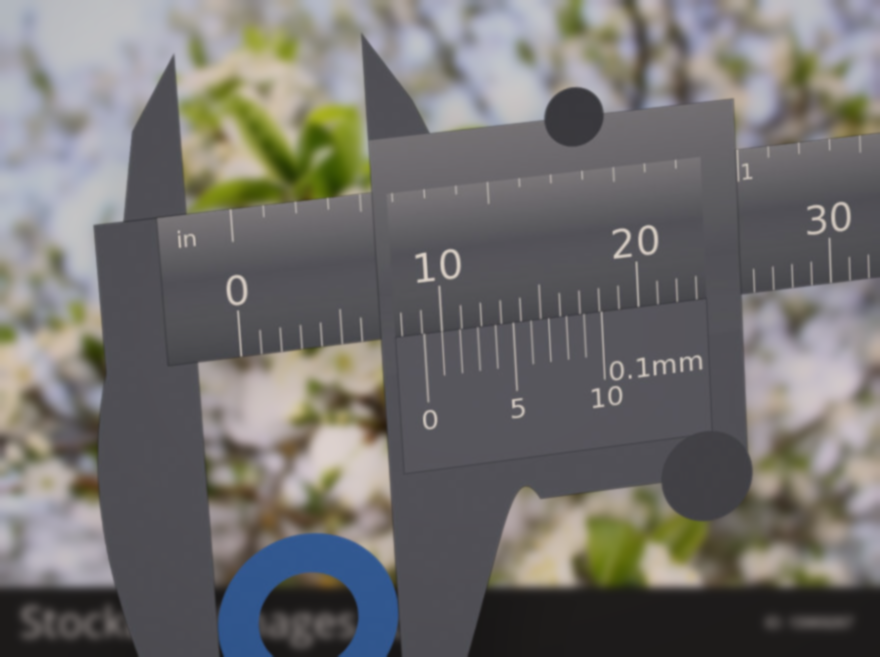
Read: 9.1 mm
